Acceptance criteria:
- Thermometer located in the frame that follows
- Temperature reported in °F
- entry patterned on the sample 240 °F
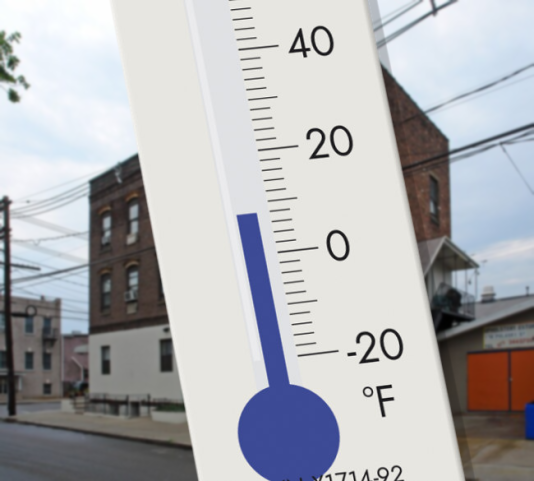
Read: 8 °F
